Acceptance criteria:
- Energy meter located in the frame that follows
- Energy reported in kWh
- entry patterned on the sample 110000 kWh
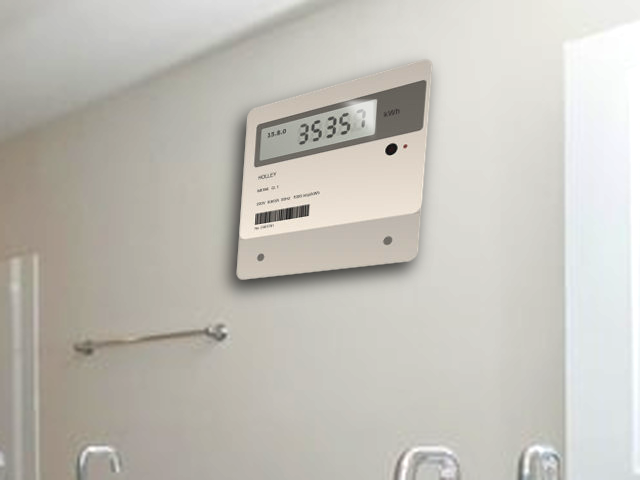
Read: 35357 kWh
